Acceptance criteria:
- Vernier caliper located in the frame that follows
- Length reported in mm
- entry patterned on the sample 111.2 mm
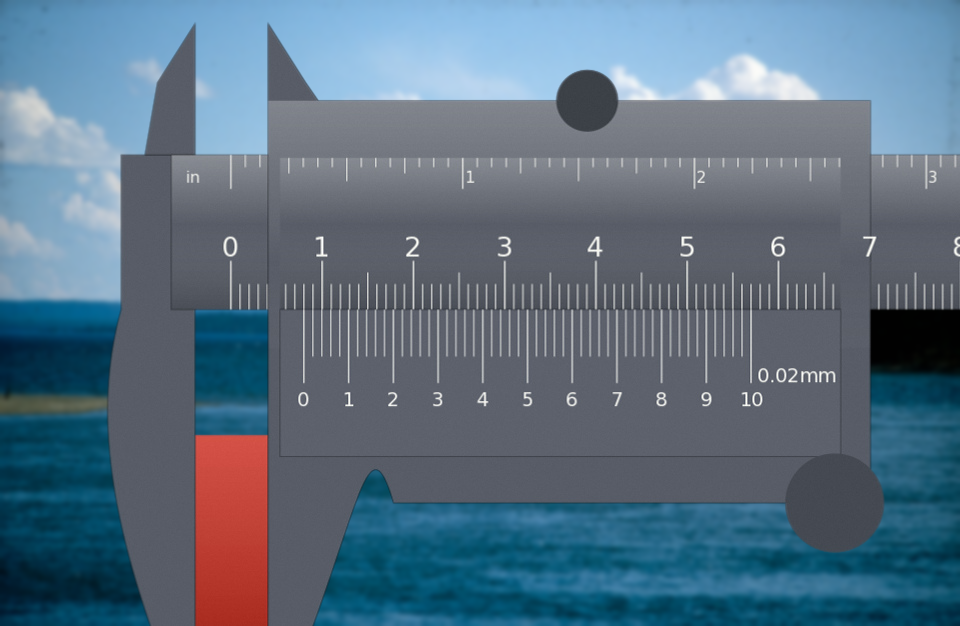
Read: 8.0 mm
